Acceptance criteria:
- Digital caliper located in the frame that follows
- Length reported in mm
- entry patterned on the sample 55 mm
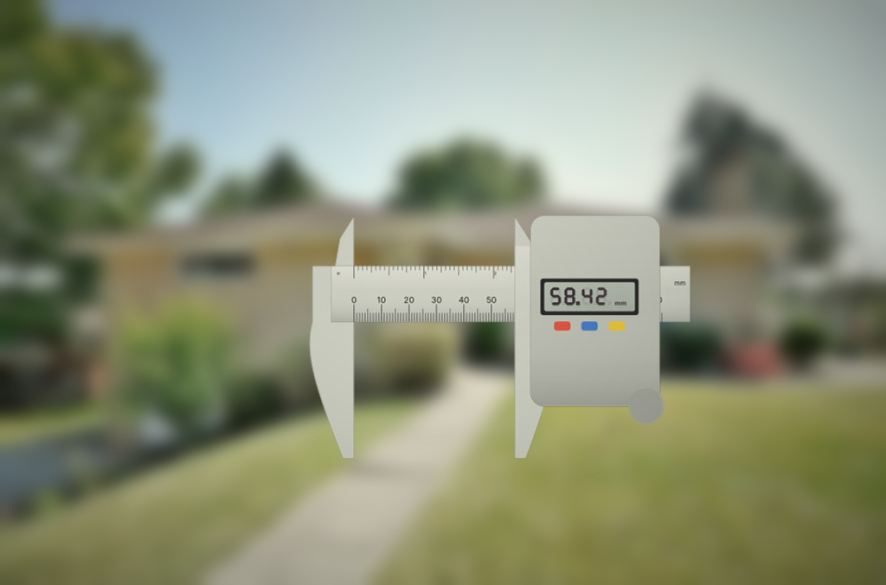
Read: 58.42 mm
